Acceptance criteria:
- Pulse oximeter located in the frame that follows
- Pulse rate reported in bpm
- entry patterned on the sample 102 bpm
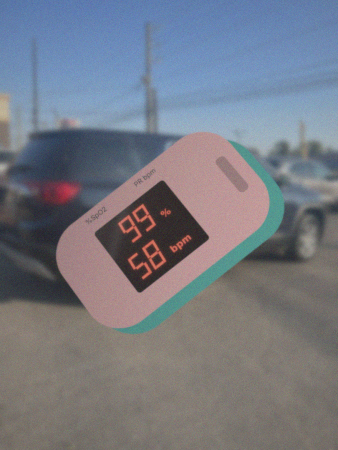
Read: 58 bpm
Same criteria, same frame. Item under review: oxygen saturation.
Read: 99 %
